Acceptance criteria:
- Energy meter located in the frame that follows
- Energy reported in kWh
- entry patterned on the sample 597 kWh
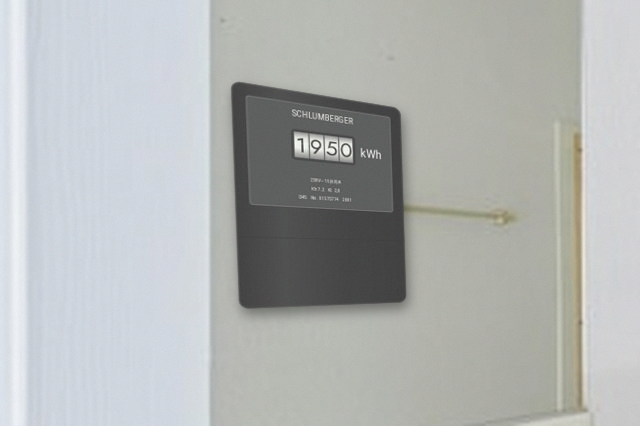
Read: 1950 kWh
